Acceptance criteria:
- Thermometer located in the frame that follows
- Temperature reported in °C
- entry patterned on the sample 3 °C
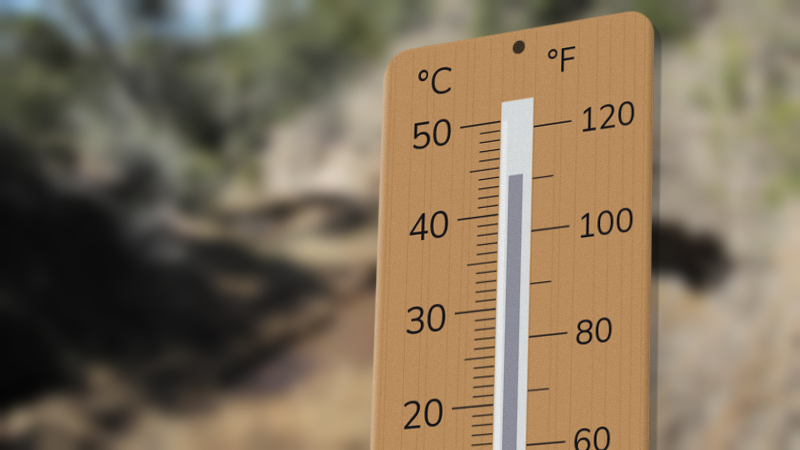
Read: 44 °C
